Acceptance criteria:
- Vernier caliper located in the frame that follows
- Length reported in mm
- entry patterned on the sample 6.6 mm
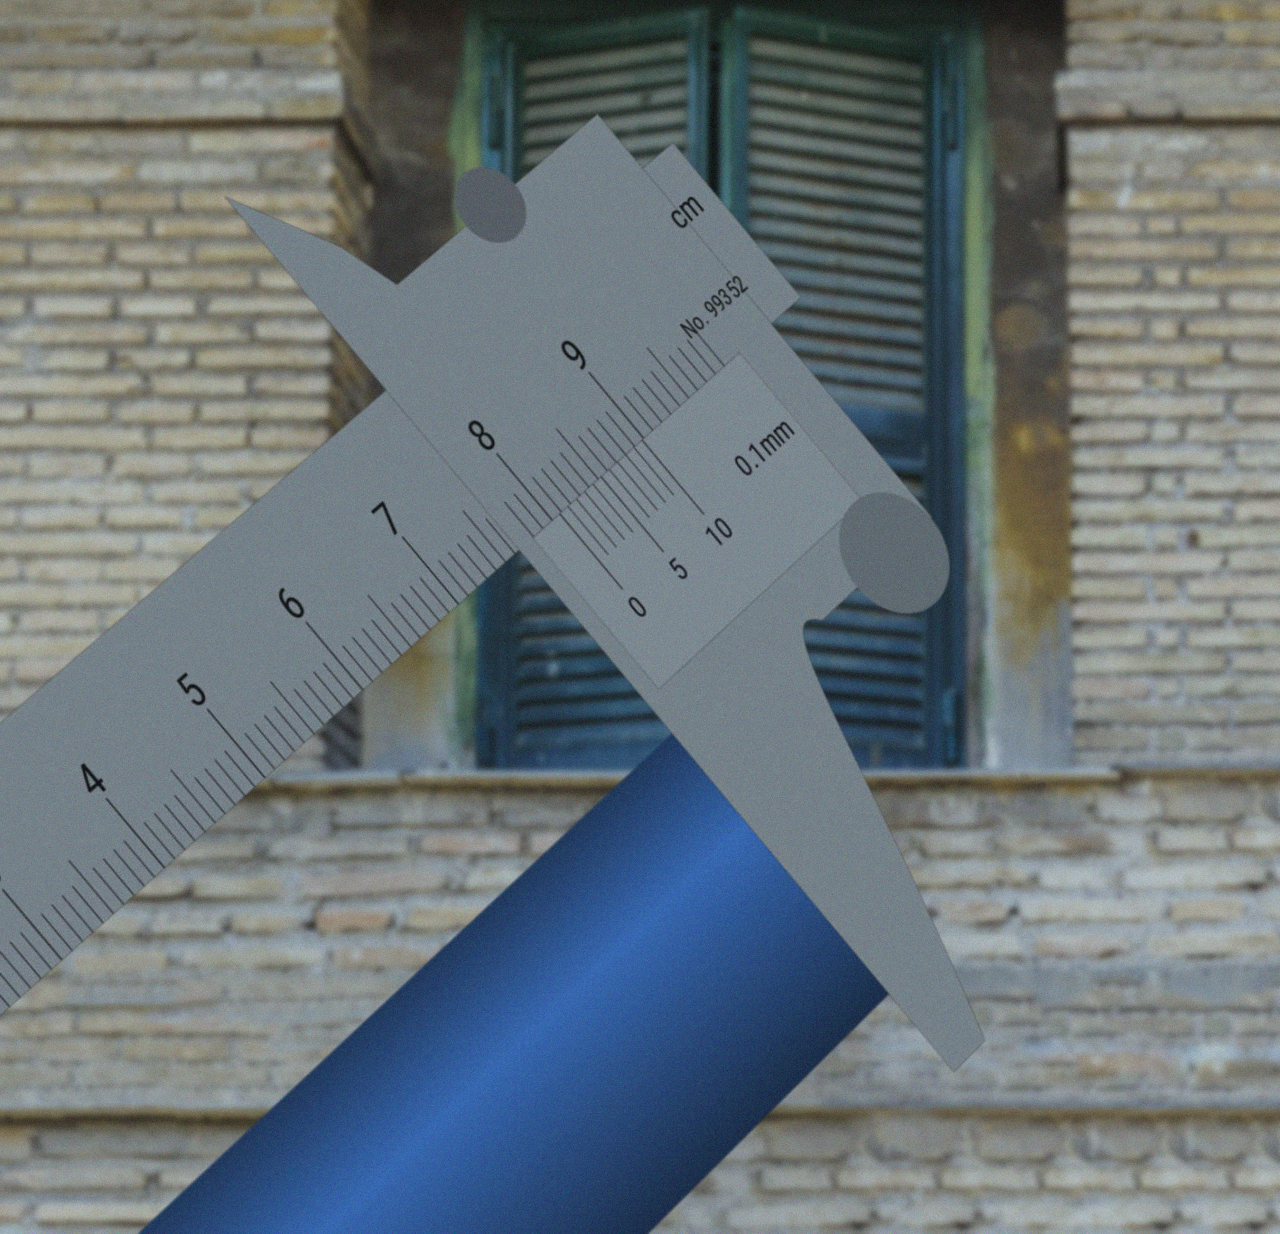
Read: 80.8 mm
